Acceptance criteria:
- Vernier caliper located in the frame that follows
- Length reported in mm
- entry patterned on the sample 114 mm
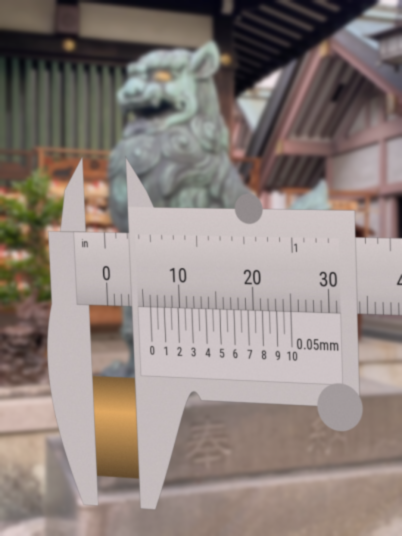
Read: 6.0 mm
